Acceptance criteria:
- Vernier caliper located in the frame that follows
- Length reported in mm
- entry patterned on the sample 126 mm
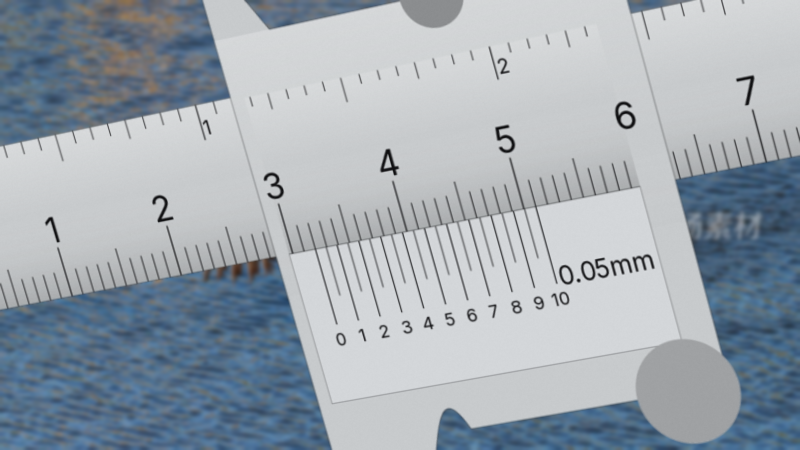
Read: 32.0 mm
